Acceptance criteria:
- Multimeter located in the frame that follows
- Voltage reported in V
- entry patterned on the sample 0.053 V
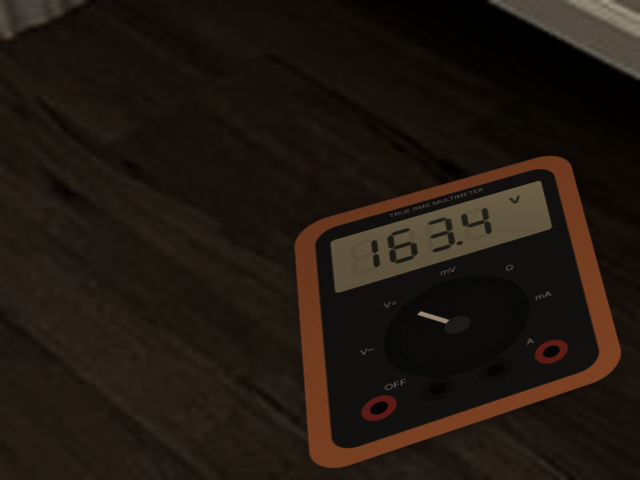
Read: 163.4 V
